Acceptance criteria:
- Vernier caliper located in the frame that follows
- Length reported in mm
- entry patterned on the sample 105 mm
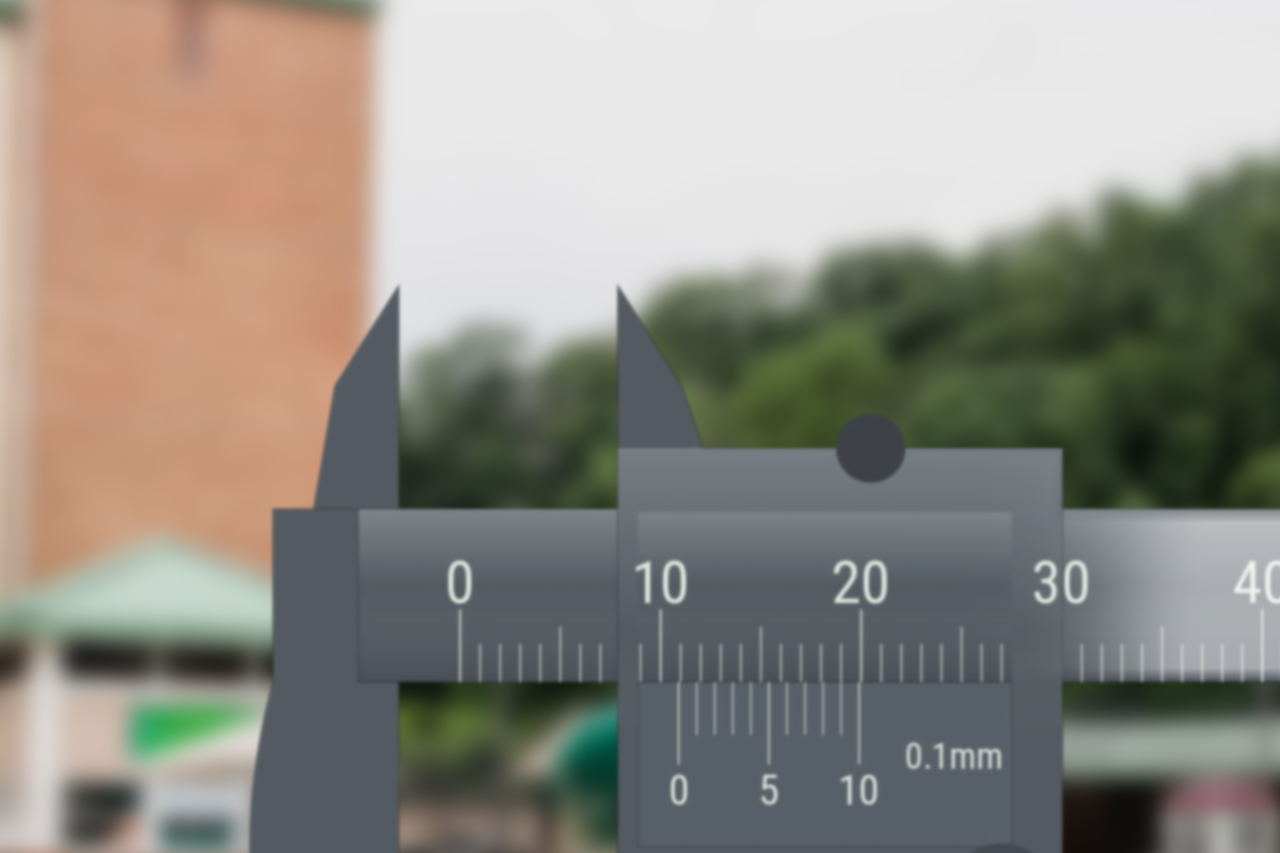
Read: 10.9 mm
